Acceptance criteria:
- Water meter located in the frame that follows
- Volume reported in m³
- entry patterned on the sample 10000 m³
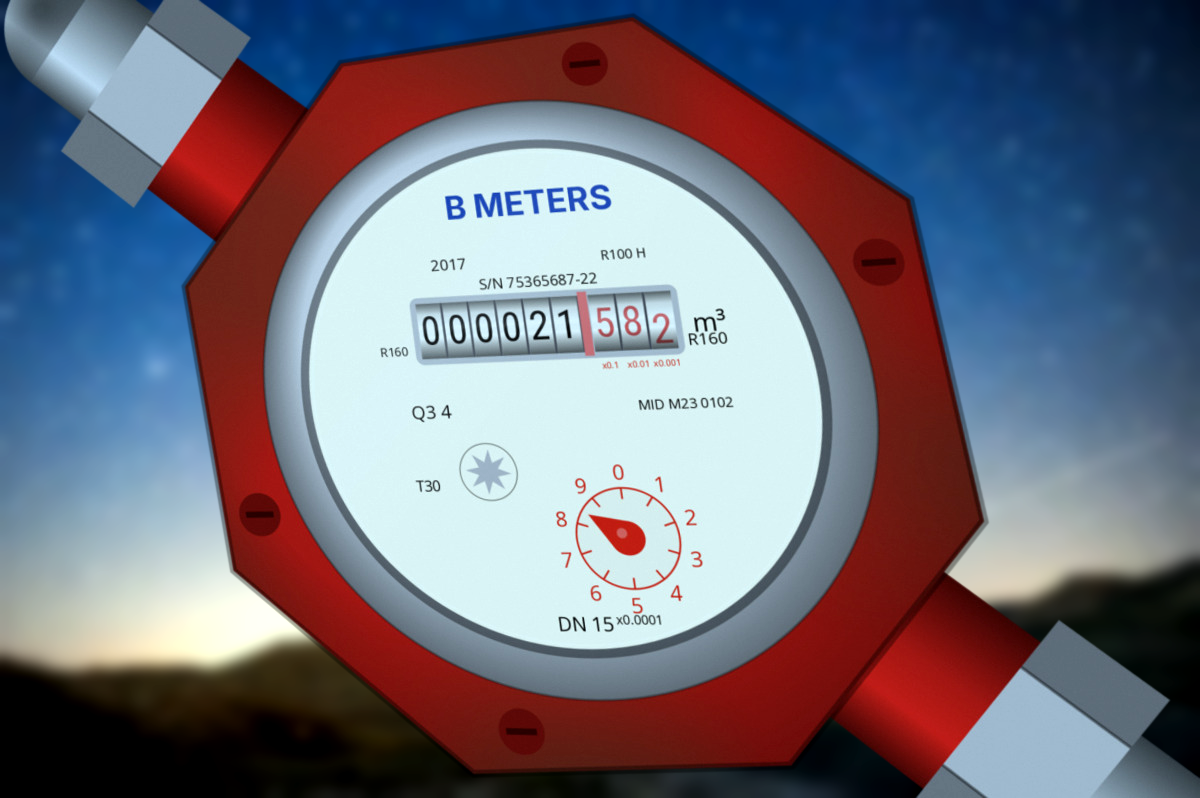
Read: 21.5818 m³
